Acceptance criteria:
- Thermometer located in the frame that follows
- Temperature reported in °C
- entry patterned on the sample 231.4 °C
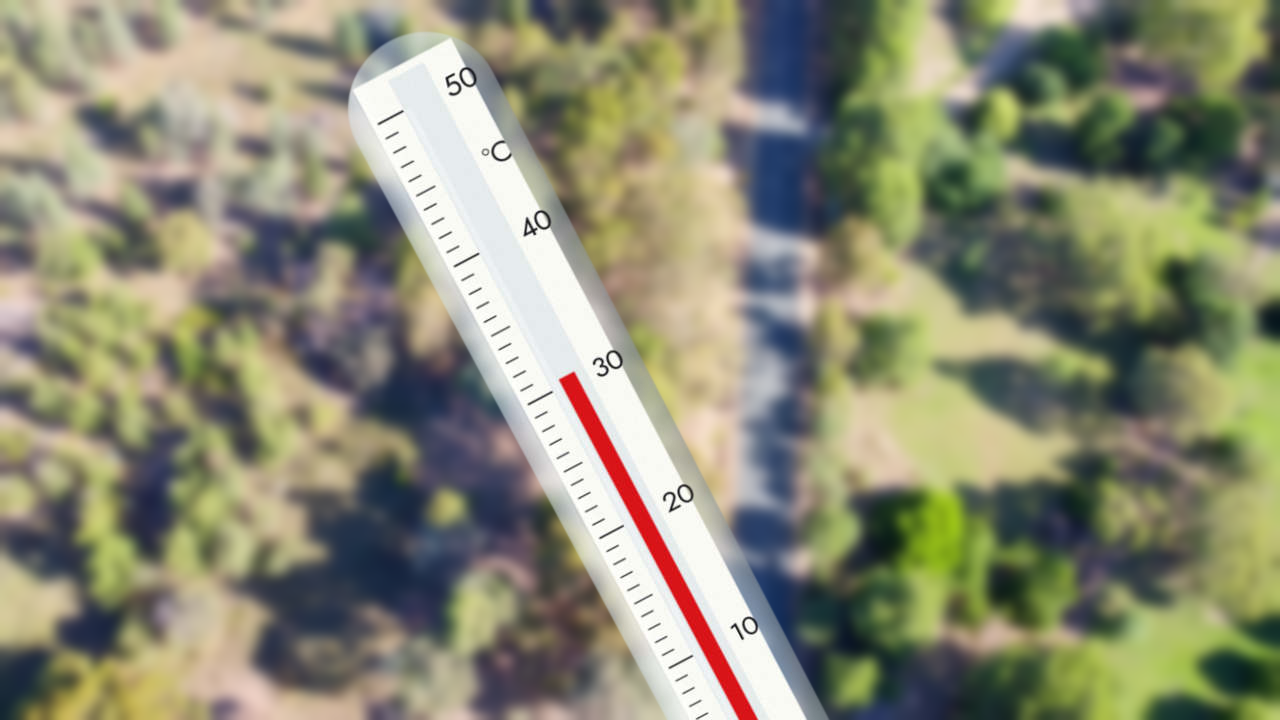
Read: 30.5 °C
